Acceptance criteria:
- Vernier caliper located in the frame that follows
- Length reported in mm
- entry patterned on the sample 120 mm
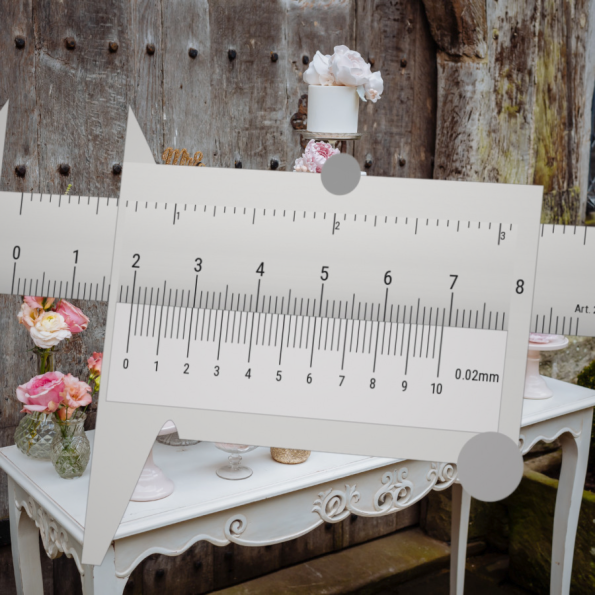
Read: 20.0 mm
